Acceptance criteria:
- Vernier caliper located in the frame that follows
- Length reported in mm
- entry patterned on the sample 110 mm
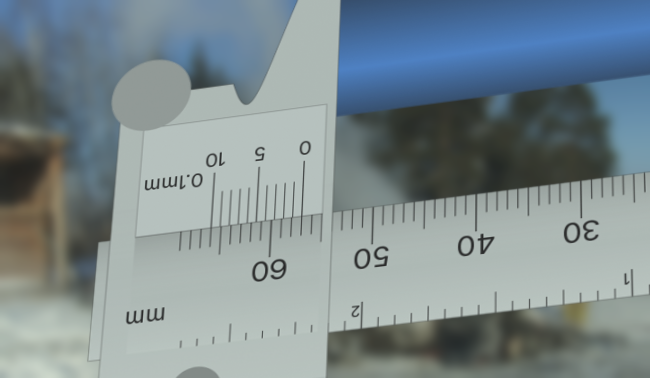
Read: 57.0 mm
